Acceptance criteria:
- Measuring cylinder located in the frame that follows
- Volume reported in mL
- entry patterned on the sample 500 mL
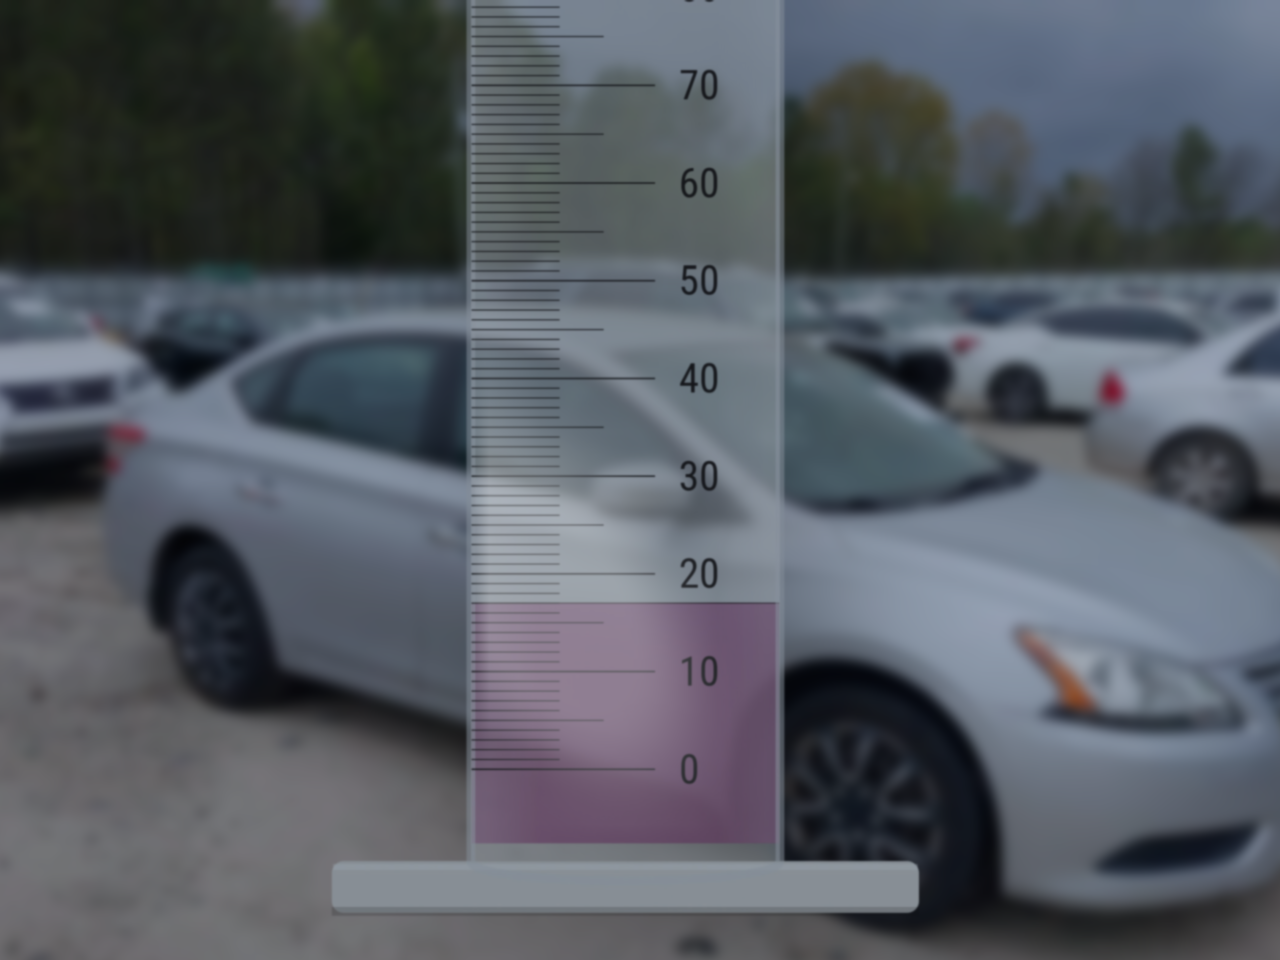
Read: 17 mL
